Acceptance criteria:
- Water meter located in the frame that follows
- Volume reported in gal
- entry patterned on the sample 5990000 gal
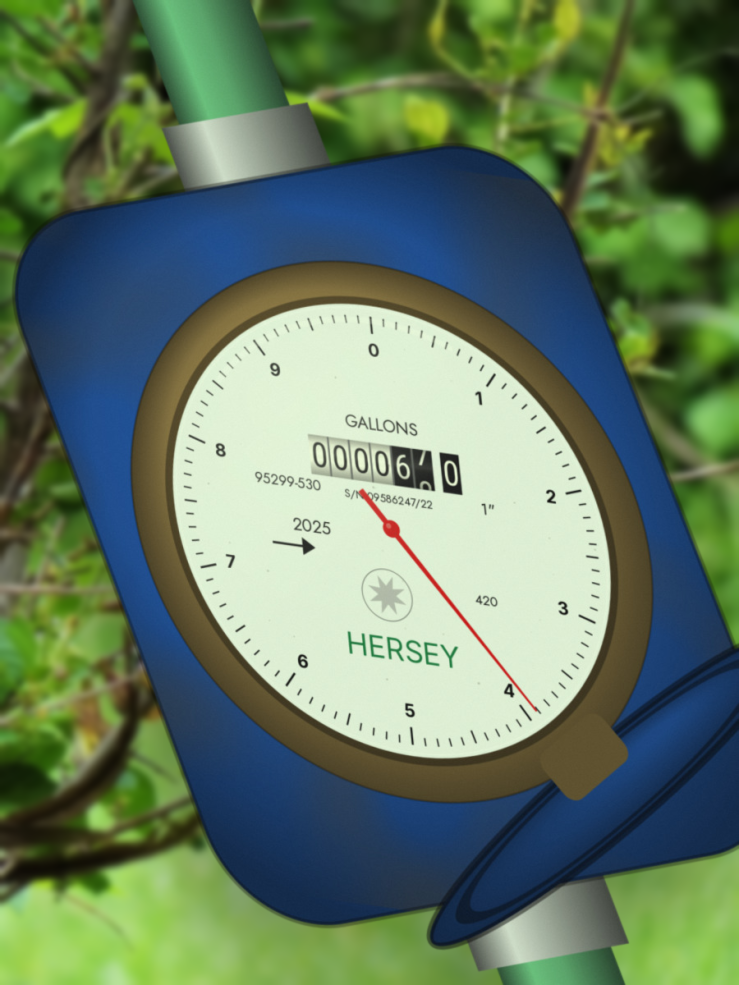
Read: 673.9 gal
